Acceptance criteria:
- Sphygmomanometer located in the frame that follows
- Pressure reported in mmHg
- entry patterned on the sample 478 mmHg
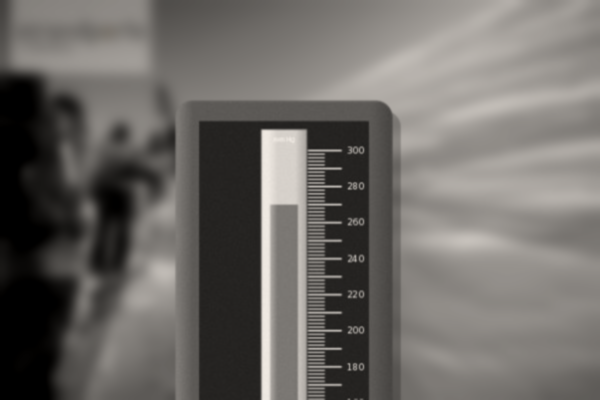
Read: 270 mmHg
